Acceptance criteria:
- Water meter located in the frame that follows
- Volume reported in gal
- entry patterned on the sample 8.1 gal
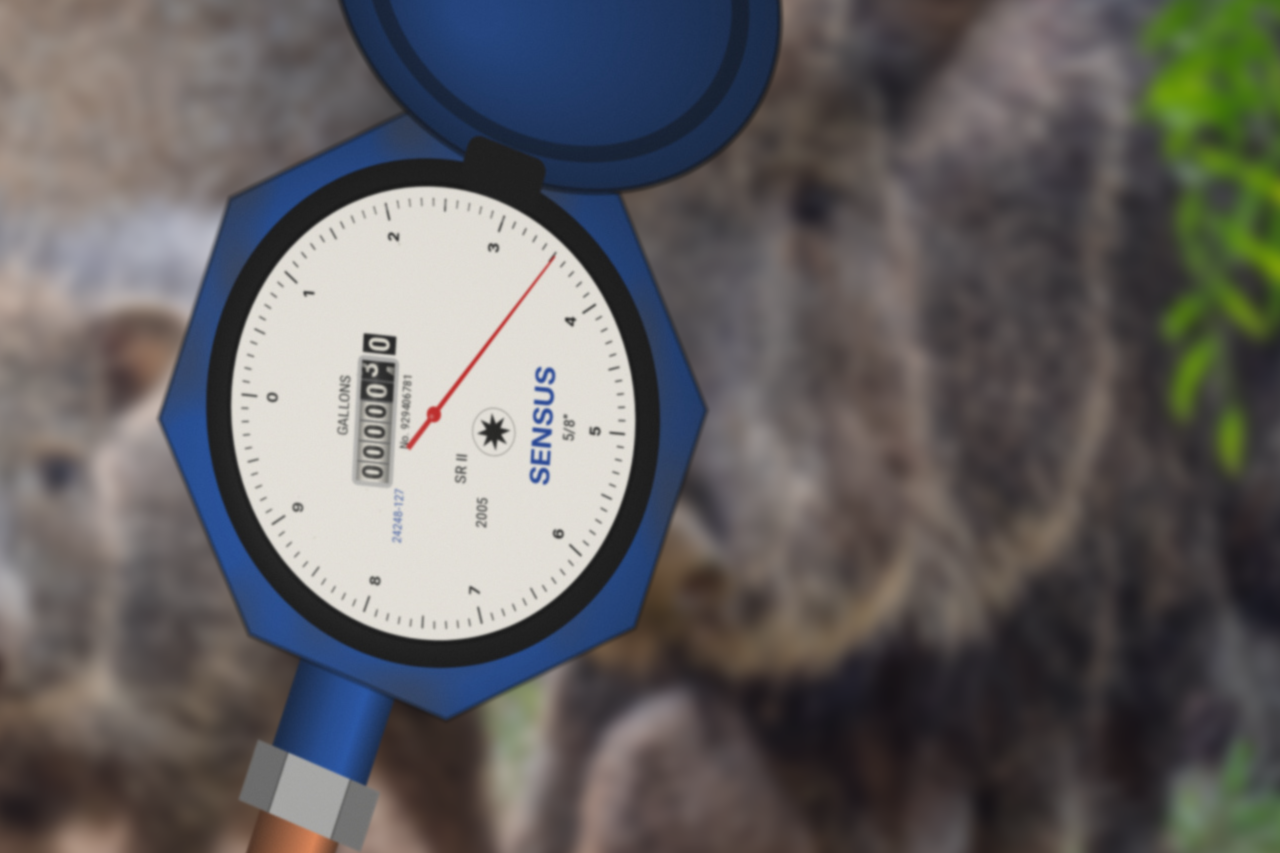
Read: 33.5 gal
